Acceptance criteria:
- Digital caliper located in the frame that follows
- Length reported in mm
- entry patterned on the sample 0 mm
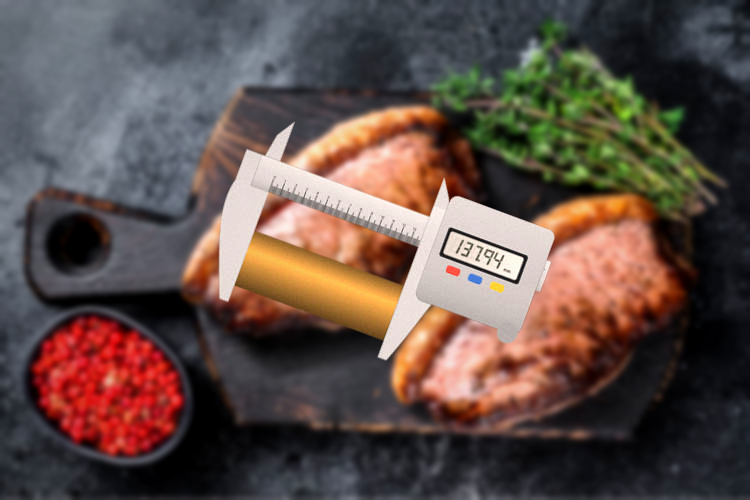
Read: 137.94 mm
